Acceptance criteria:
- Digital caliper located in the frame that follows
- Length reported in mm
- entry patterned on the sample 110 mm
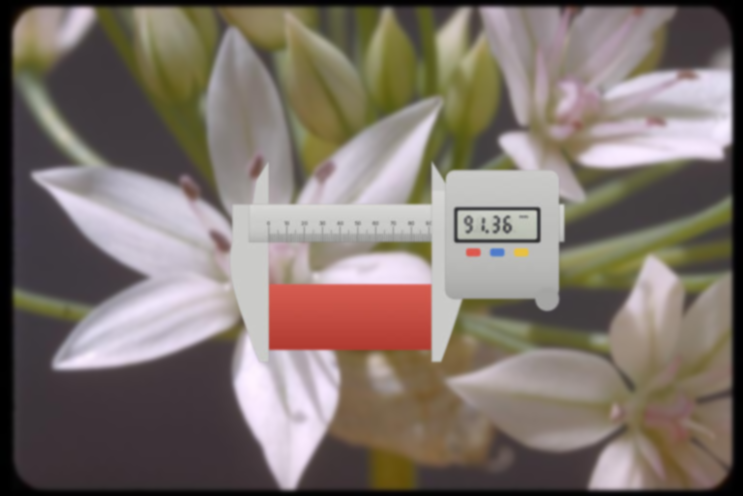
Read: 91.36 mm
